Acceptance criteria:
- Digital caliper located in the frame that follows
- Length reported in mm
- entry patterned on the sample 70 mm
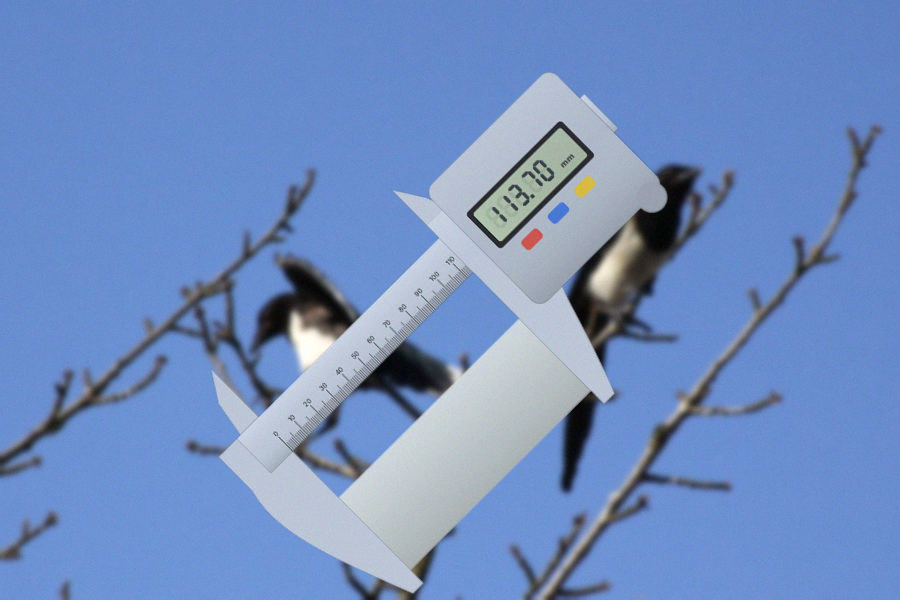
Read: 113.70 mm
